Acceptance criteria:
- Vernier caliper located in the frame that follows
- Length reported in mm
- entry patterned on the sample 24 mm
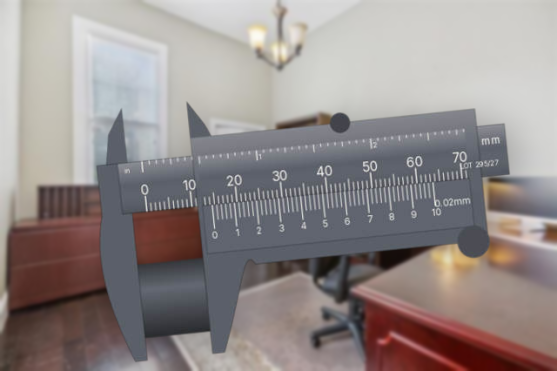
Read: 14.5 mm
